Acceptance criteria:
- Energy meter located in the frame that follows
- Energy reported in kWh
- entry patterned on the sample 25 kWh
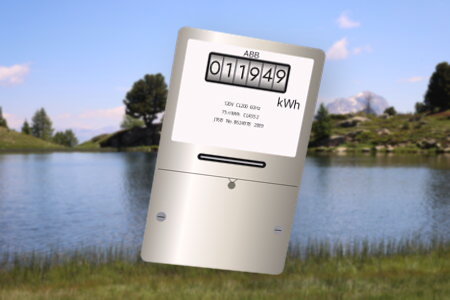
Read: 11949 kWh
